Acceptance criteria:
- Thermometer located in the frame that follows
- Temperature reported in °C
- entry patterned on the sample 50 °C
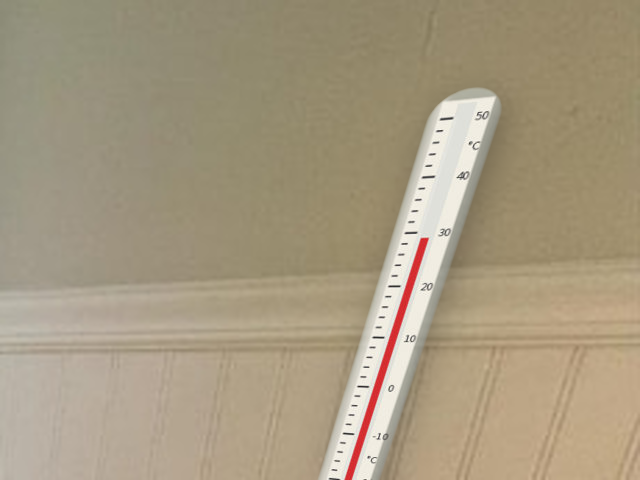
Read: 29 °C
